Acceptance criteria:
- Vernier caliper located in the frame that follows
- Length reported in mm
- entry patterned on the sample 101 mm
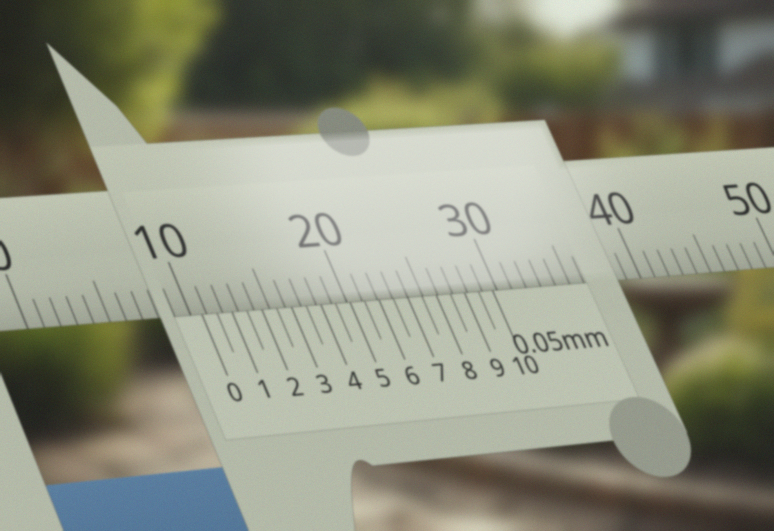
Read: 10.7 mm
